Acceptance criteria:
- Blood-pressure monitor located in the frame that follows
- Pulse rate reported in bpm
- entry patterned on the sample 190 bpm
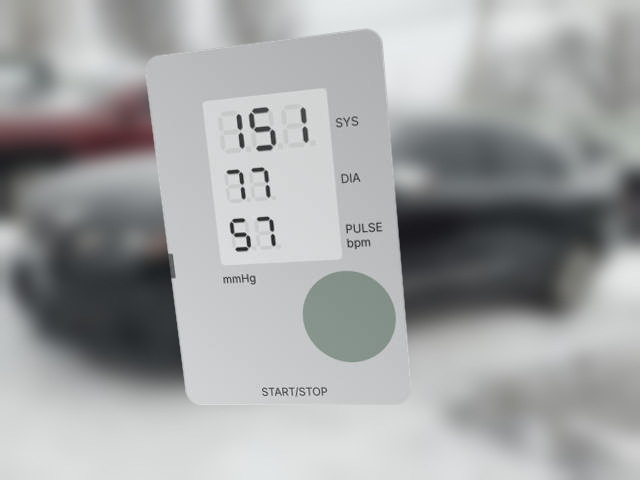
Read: 57 bpm
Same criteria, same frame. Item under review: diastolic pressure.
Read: 77 mmHg
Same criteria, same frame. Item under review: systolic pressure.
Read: 151 mmHg
